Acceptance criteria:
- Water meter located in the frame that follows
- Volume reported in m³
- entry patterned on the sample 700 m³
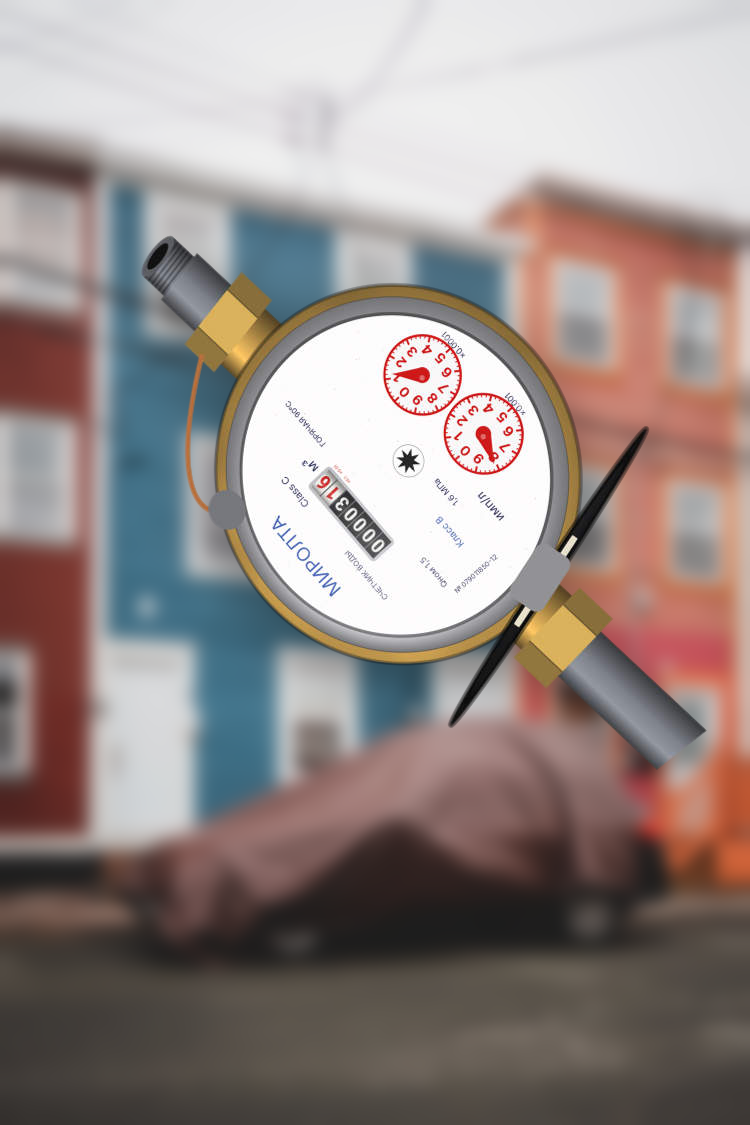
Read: 3.1681 m³
